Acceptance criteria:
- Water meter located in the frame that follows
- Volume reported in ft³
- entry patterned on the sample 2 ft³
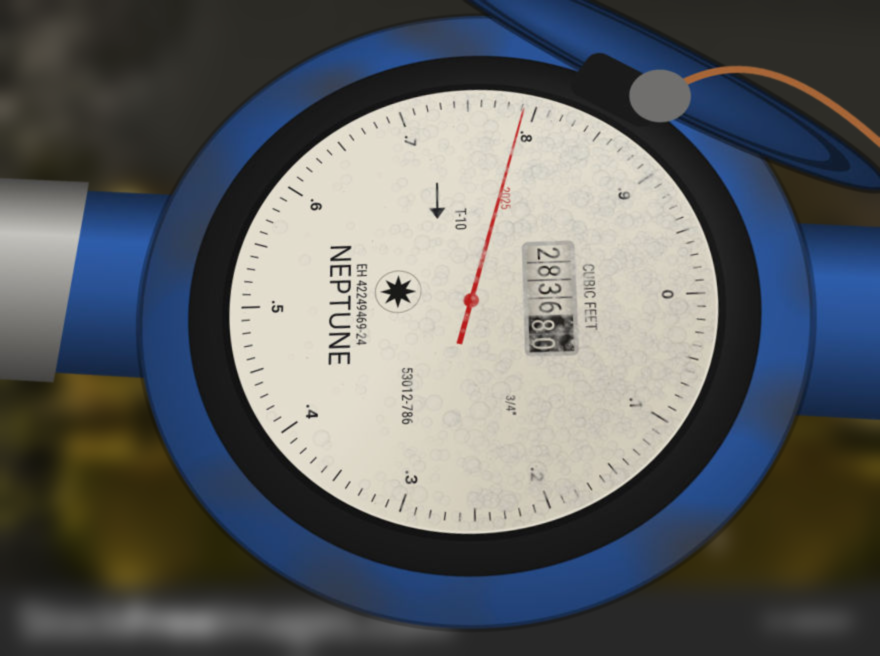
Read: 283679.79 ft³
